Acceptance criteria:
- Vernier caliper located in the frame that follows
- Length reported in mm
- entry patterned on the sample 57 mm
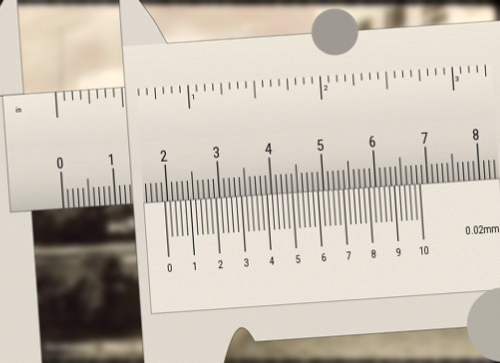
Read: 19.5 mm
